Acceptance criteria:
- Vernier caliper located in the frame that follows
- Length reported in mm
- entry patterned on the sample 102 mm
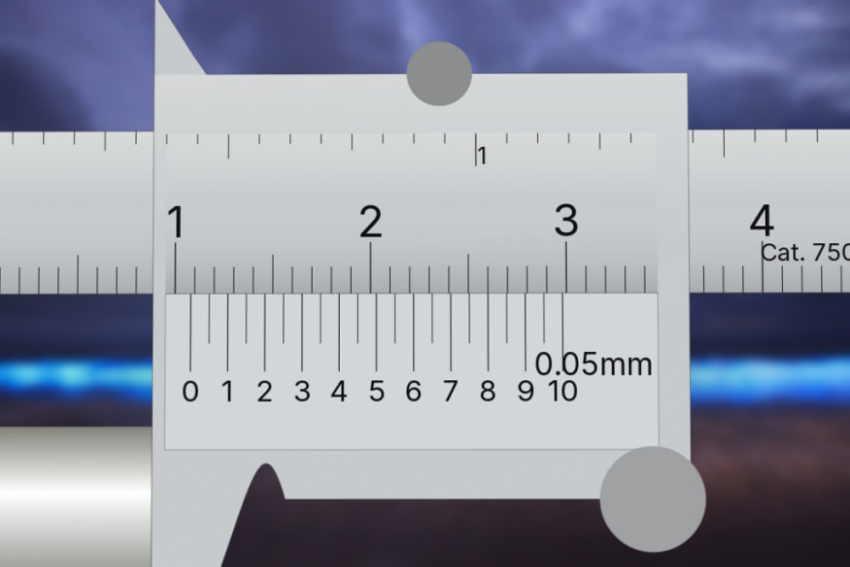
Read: 10.8 mm
